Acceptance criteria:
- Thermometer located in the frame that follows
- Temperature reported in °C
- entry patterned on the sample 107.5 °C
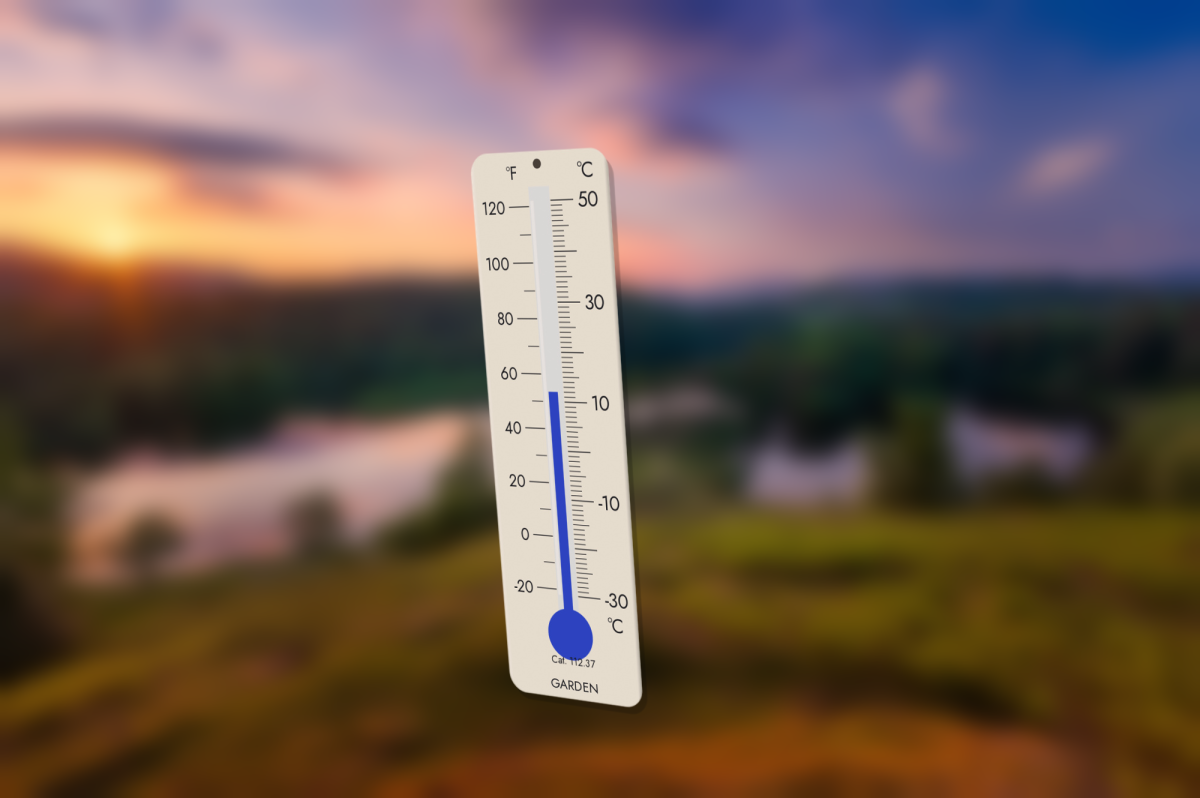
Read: 12 °C
